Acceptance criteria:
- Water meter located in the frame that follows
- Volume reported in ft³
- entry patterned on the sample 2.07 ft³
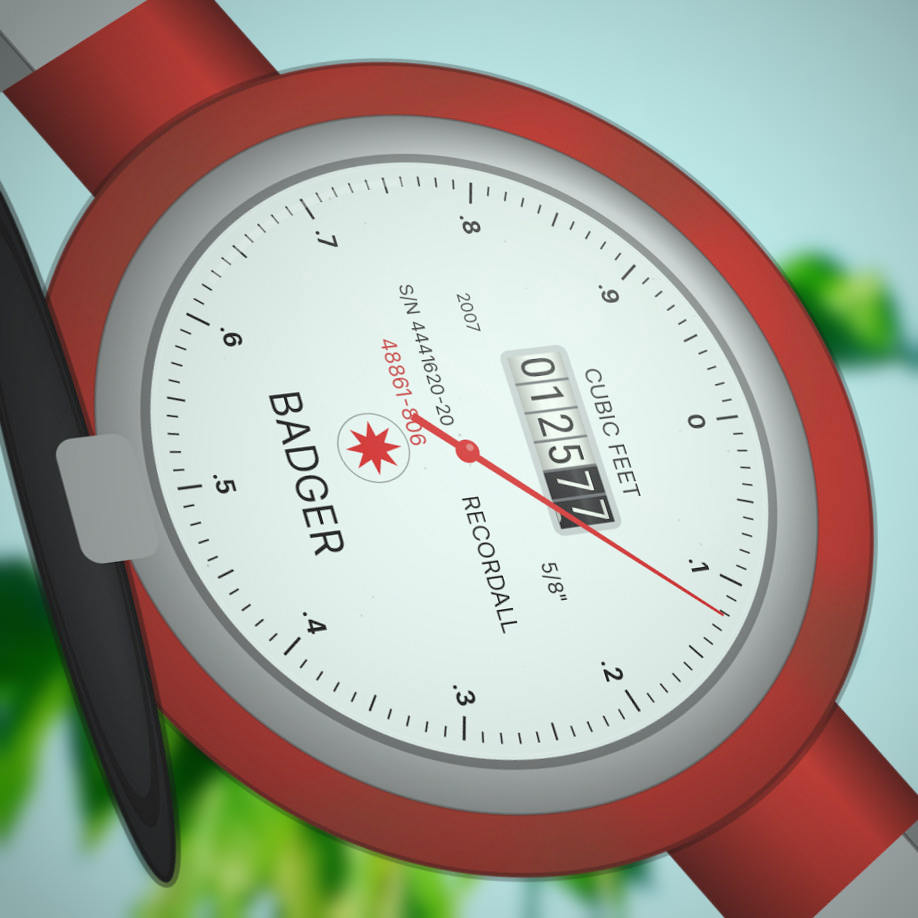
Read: 12577.12 ft³
